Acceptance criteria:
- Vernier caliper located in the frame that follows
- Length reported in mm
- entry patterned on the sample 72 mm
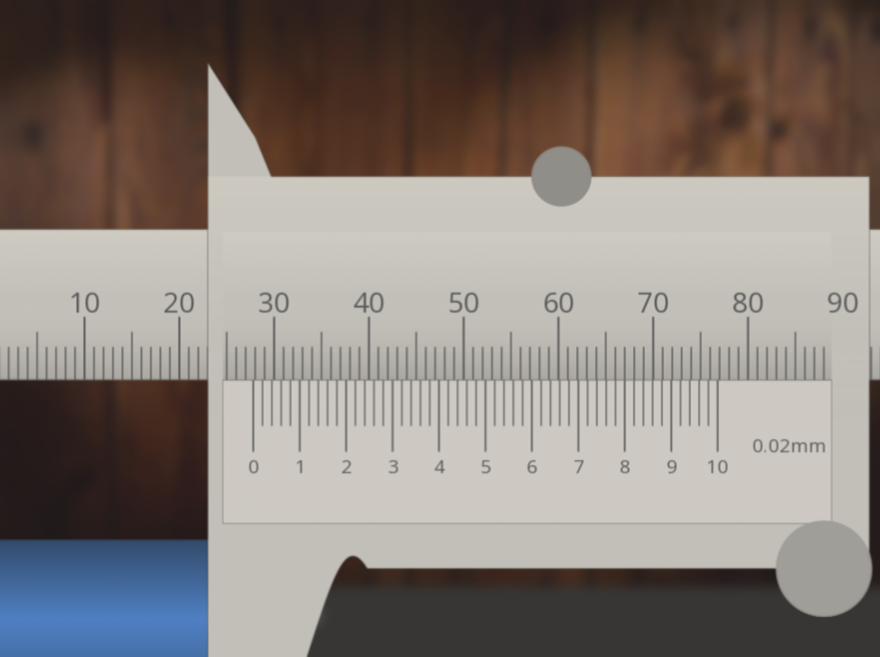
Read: 27.8 mm
